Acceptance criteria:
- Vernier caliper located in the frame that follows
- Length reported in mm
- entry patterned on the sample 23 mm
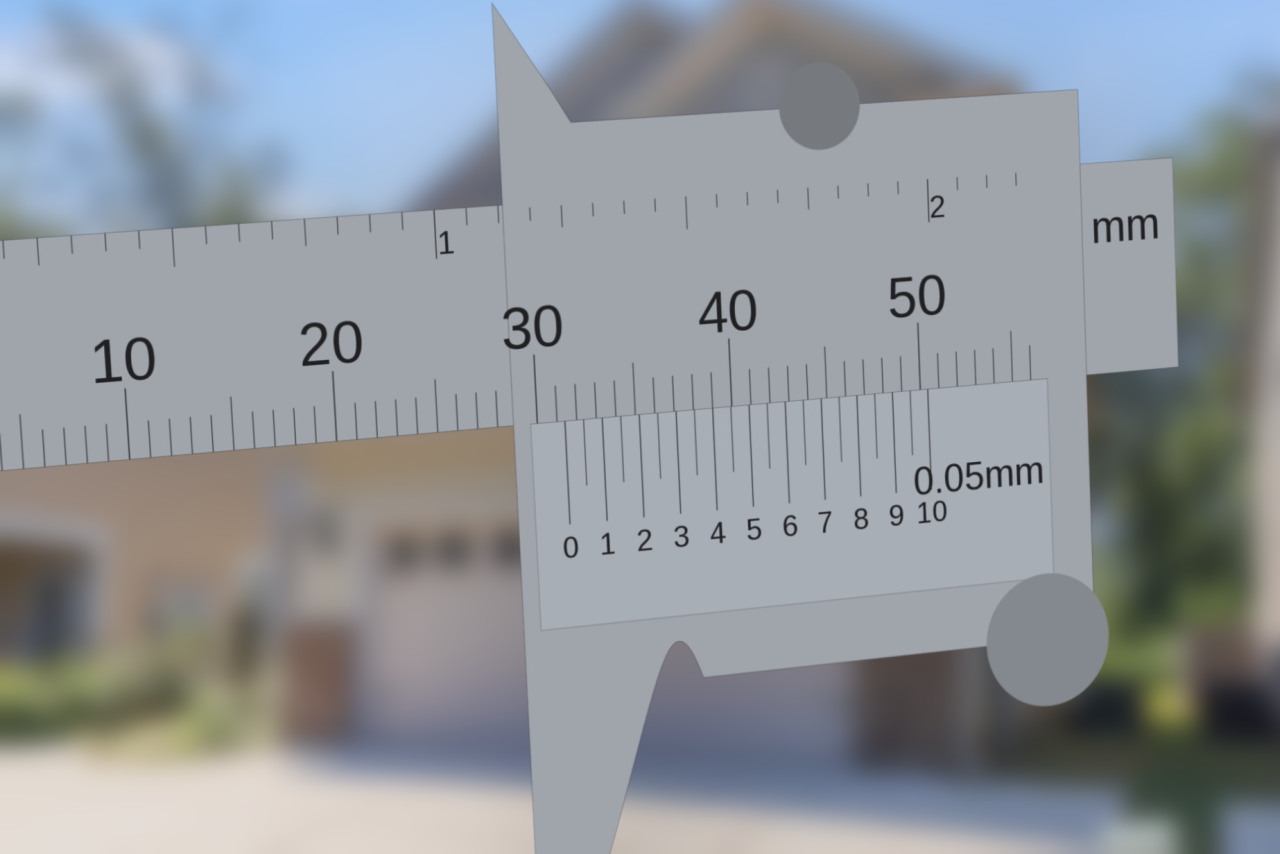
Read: 31.4 mm
